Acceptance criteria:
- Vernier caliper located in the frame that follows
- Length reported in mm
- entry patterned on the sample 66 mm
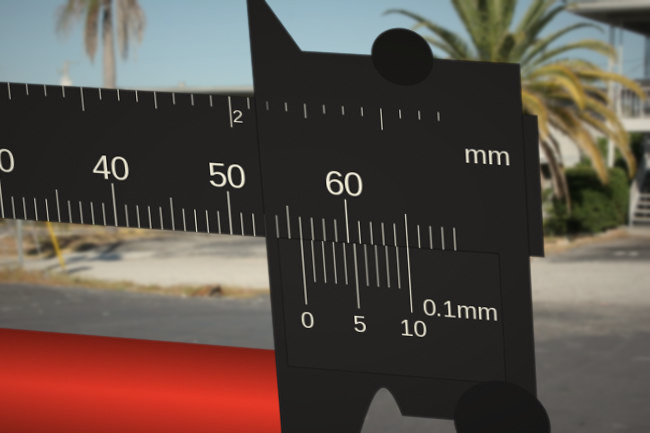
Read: 56.0 mm
